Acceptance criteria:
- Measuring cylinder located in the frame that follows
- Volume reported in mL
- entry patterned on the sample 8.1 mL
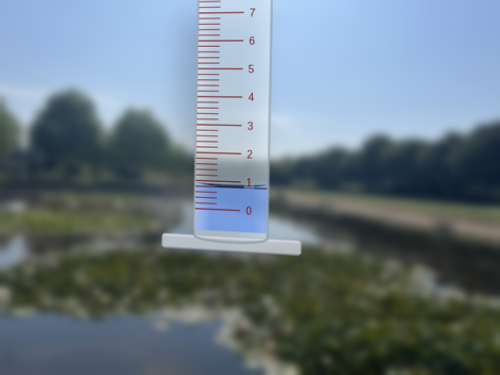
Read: 0.8 mL
